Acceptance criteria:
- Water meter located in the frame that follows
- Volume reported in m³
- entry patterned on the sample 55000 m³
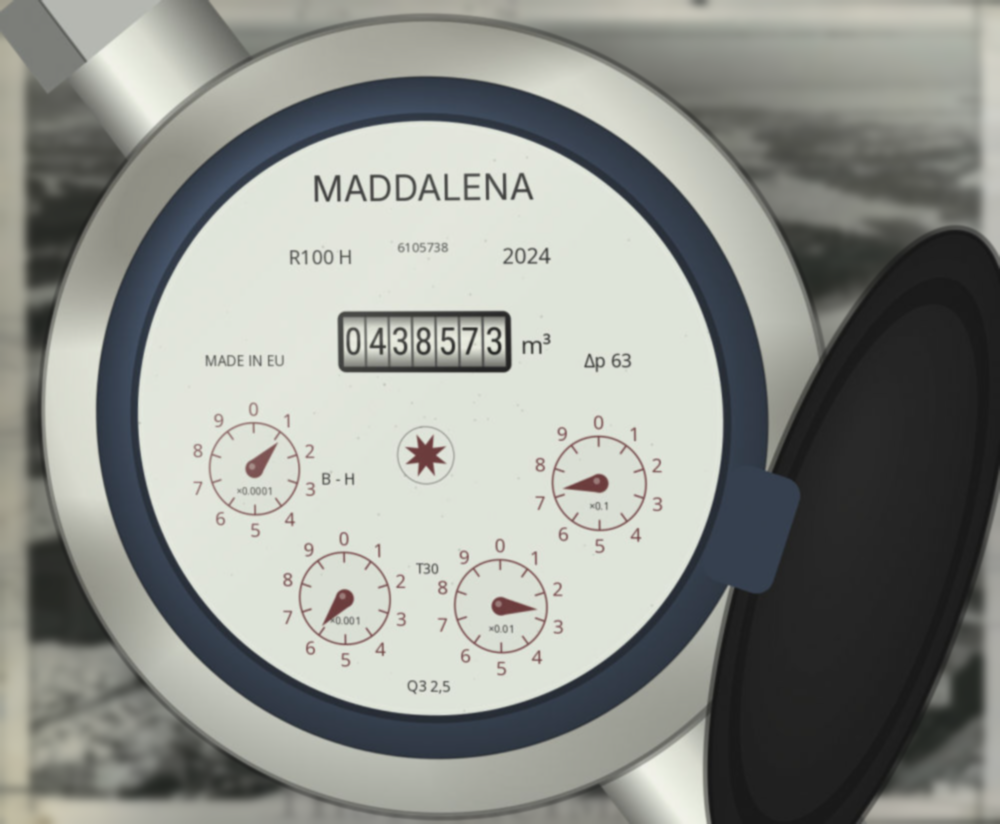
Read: 438573.7261 m³
